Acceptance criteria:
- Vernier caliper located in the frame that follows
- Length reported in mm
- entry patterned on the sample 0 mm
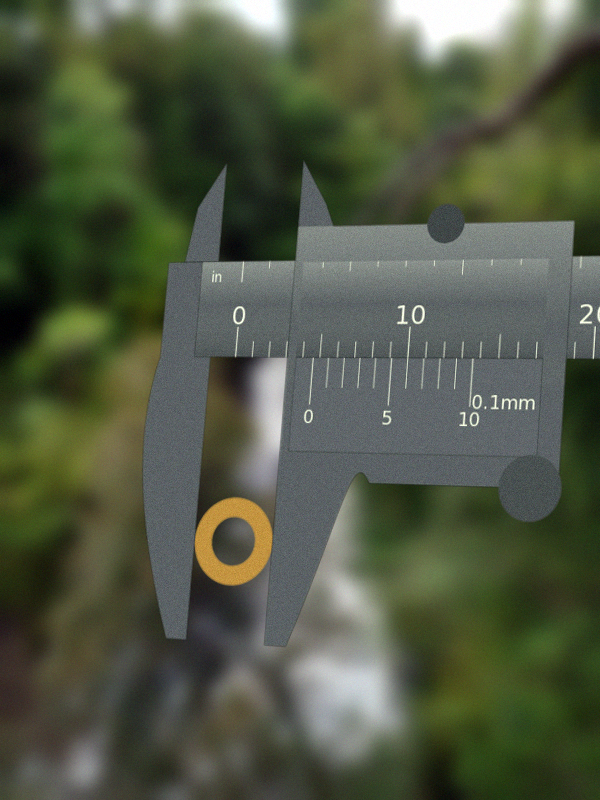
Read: 4.6 mm
